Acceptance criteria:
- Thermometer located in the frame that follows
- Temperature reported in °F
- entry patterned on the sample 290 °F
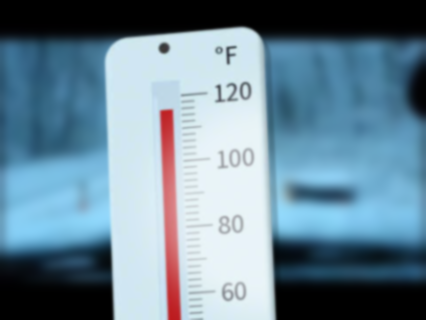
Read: 116 °F
